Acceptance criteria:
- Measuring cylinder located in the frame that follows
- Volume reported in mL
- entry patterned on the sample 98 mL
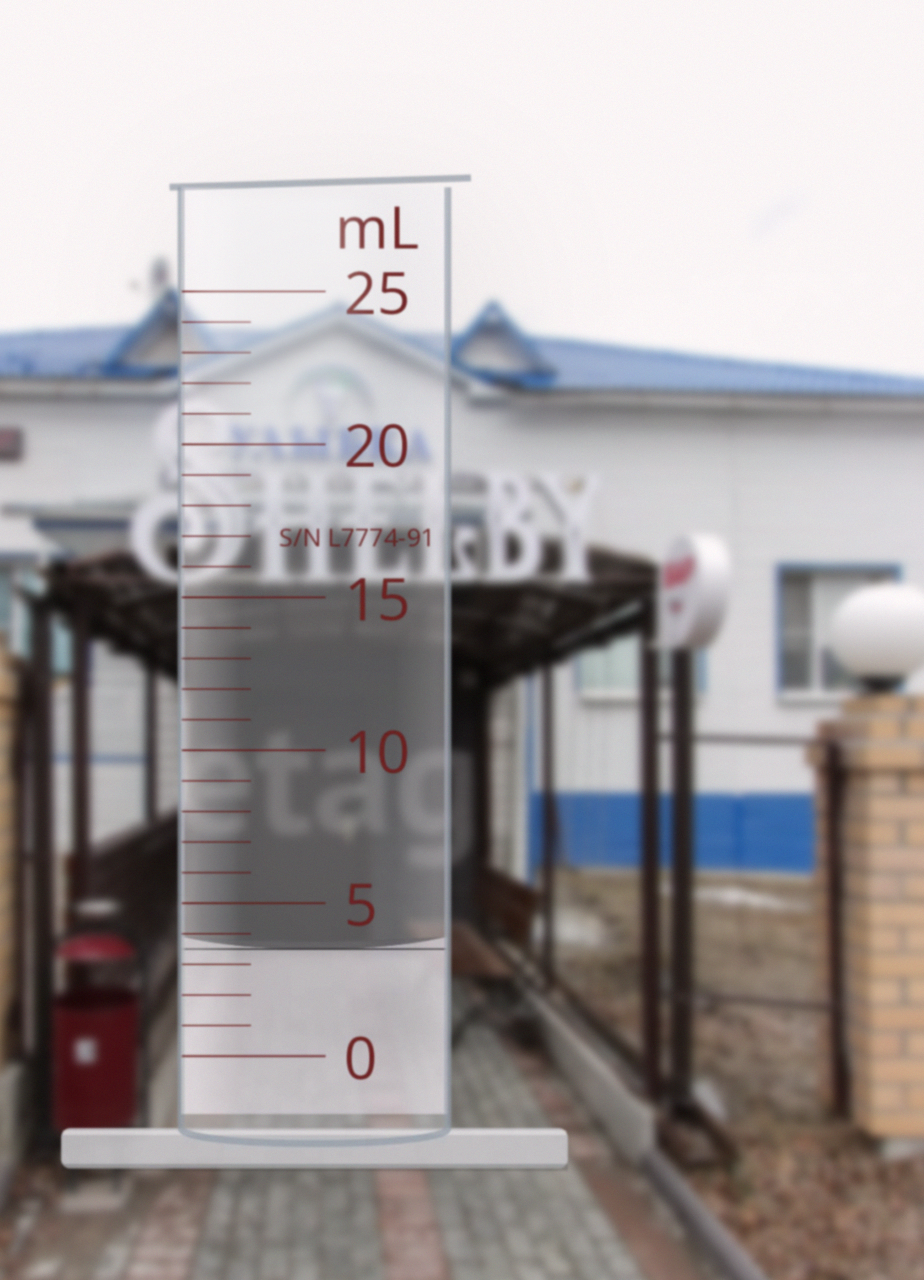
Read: 3.5 mL
